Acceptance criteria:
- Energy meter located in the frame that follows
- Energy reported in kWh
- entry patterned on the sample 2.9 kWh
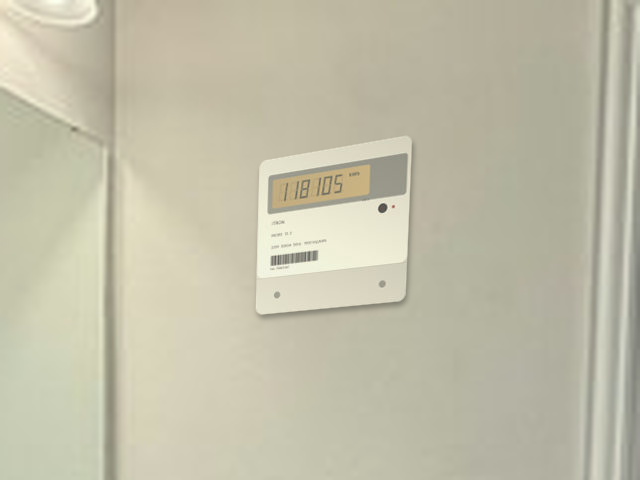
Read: 118105 kWh
